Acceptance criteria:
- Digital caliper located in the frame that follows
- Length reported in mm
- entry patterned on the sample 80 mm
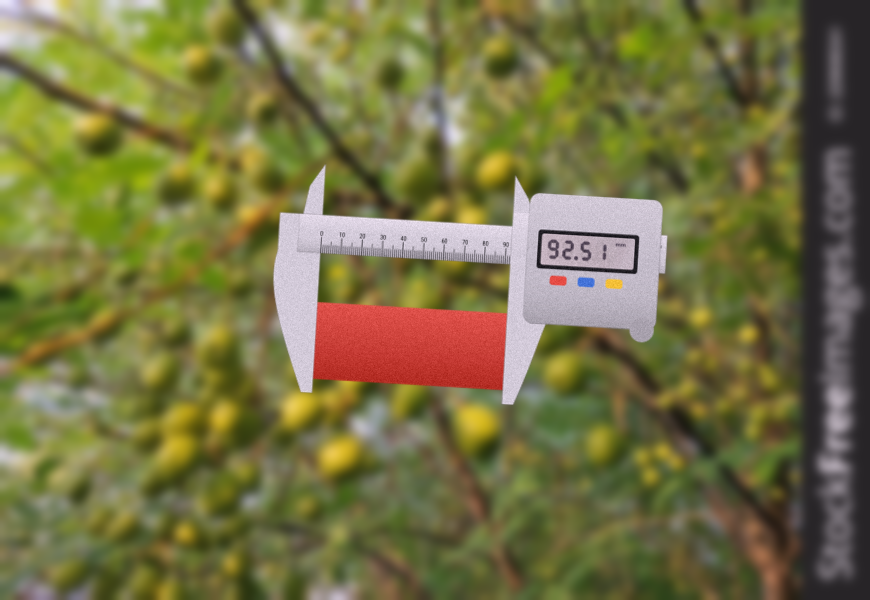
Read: 92.51 mm
